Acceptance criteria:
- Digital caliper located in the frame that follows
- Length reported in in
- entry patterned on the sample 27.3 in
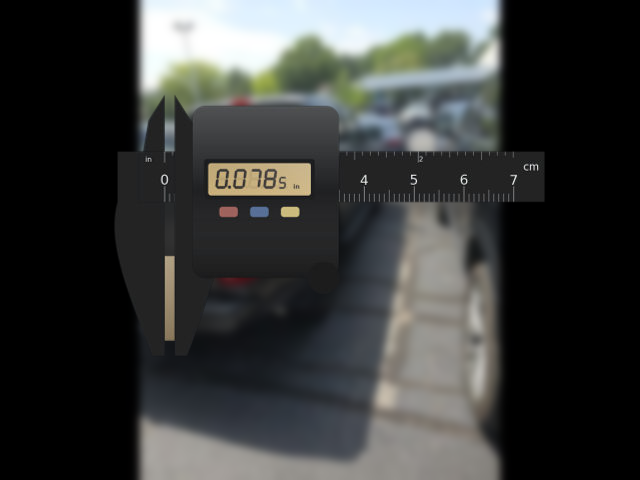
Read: 0.0785 in
